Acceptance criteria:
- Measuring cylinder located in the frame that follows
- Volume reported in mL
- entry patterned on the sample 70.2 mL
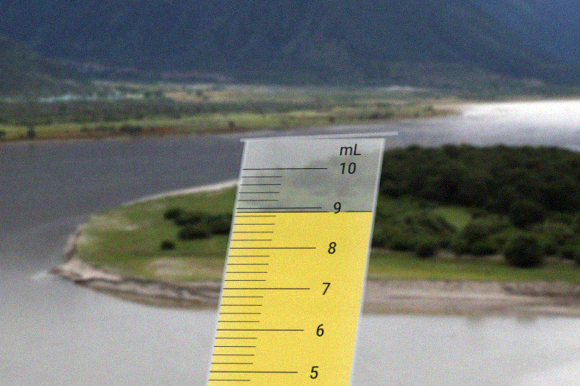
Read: 8.9 mL
